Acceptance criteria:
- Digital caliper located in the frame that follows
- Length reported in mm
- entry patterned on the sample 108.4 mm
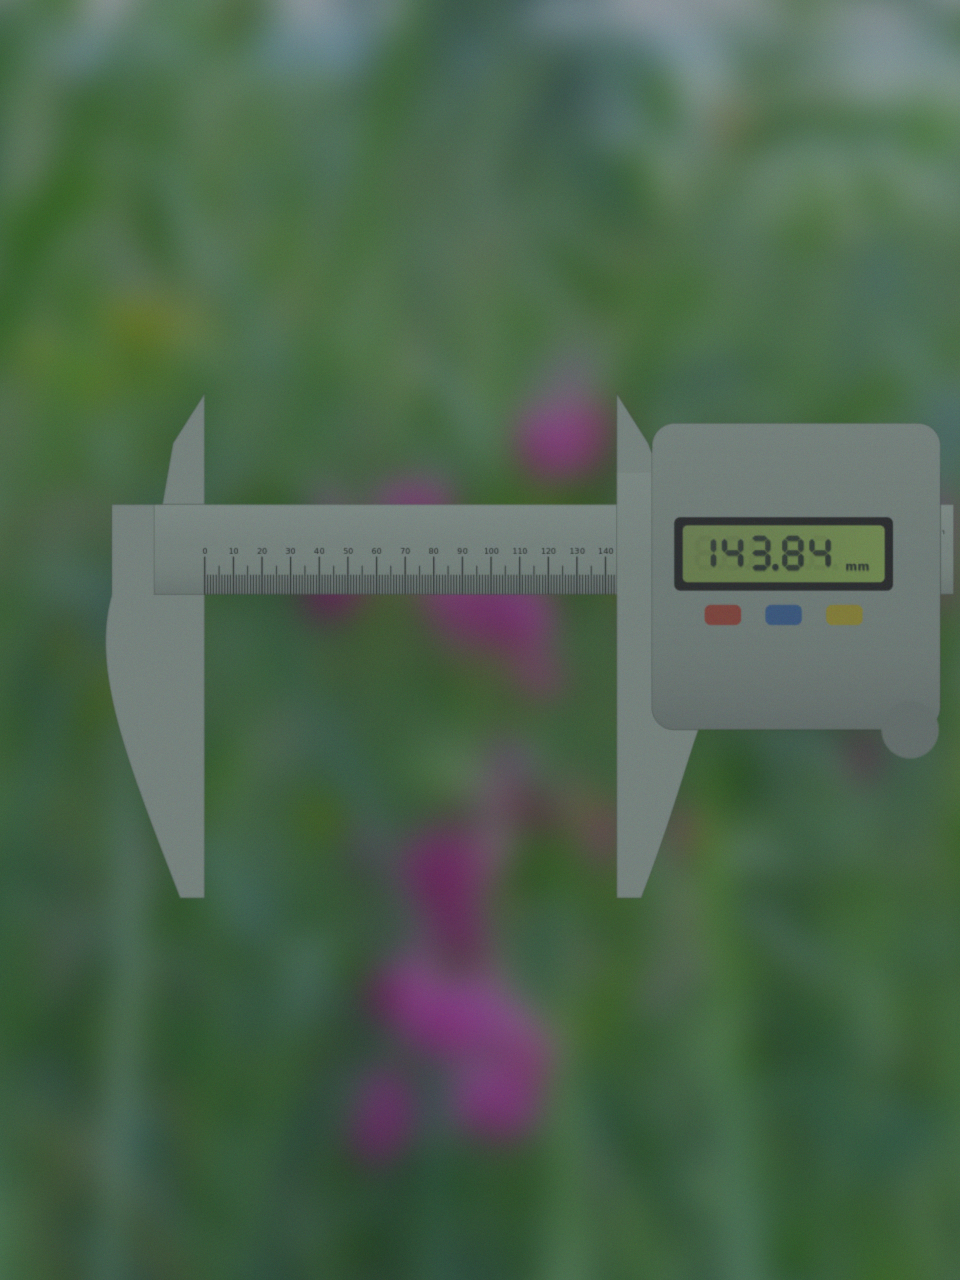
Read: 143.84 mm
